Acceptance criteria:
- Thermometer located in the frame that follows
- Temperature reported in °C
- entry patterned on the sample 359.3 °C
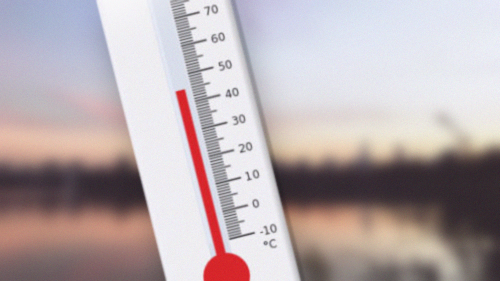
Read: 45 °C
